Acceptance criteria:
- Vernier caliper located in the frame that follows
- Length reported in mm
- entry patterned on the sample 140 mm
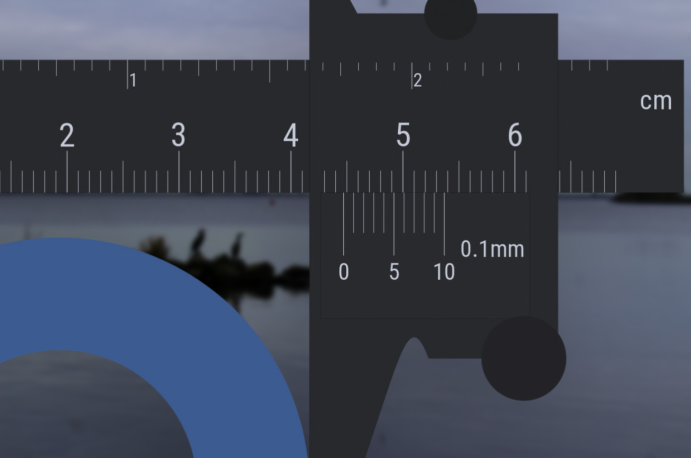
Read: 44.7 mm
